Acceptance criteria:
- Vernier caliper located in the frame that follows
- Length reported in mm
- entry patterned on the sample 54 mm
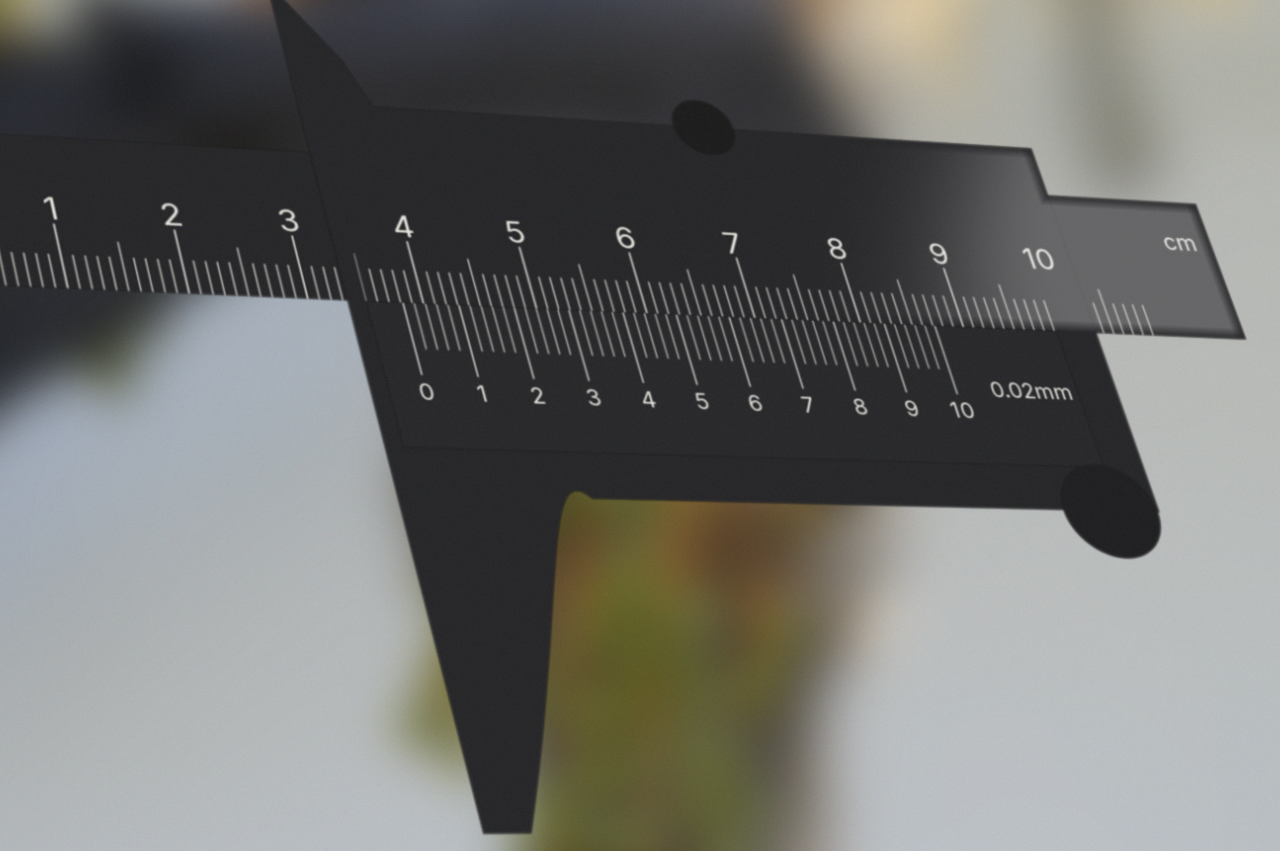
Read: 38.2 mm
